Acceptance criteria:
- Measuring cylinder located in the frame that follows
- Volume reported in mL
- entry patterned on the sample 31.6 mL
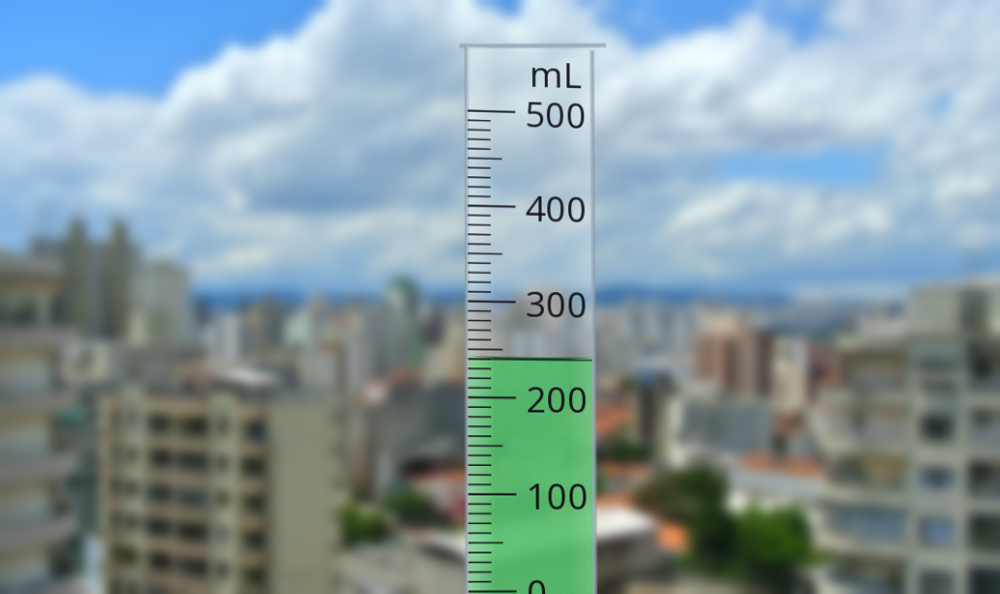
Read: 240 mL
